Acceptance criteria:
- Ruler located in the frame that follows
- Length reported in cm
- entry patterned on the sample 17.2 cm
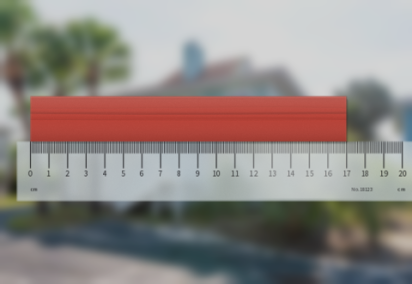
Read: 17 cm
